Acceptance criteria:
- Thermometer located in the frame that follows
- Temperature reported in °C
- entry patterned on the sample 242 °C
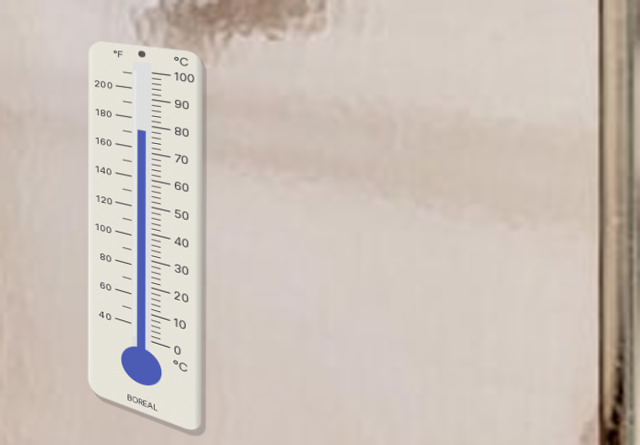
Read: 78 °C
